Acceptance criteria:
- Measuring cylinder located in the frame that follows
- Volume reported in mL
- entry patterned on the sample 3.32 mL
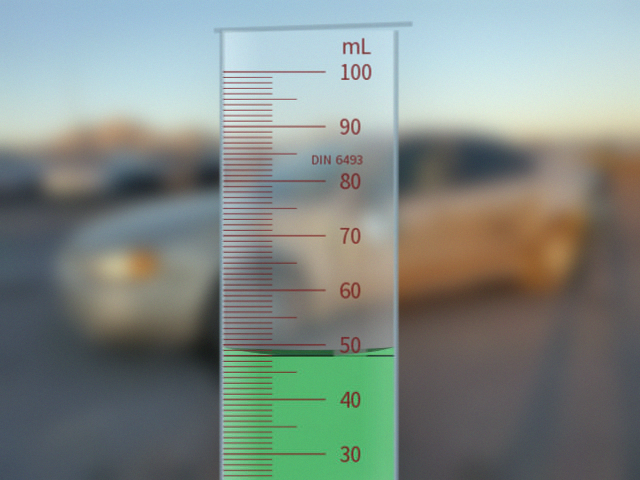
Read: 48 mL
